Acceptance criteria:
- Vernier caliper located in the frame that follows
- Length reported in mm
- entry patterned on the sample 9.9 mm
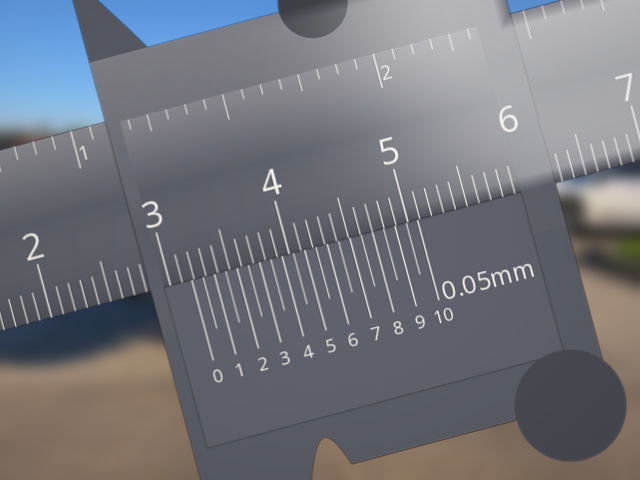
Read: 31.8 mm
